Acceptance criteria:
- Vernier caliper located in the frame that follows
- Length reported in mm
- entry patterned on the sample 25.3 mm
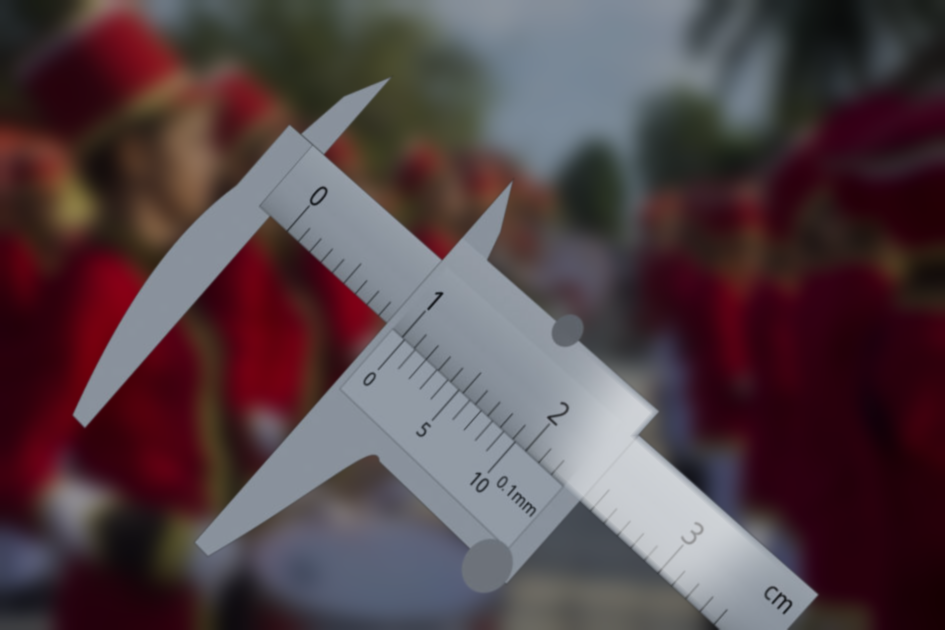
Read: 10.2 mm
